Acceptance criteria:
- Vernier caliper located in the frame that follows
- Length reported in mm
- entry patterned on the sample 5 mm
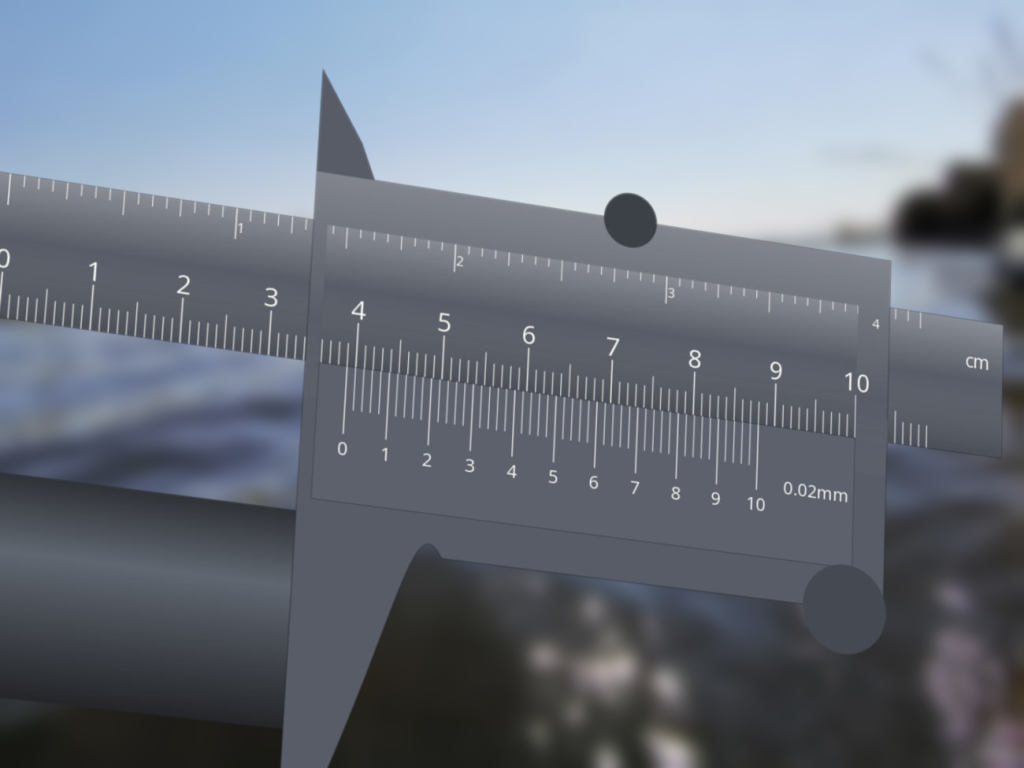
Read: 39.0 mm
